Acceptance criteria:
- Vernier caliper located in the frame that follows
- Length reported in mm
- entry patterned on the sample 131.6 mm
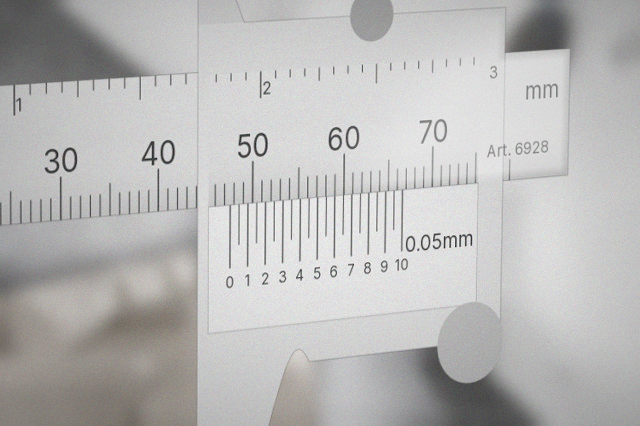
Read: 47.6 mm
